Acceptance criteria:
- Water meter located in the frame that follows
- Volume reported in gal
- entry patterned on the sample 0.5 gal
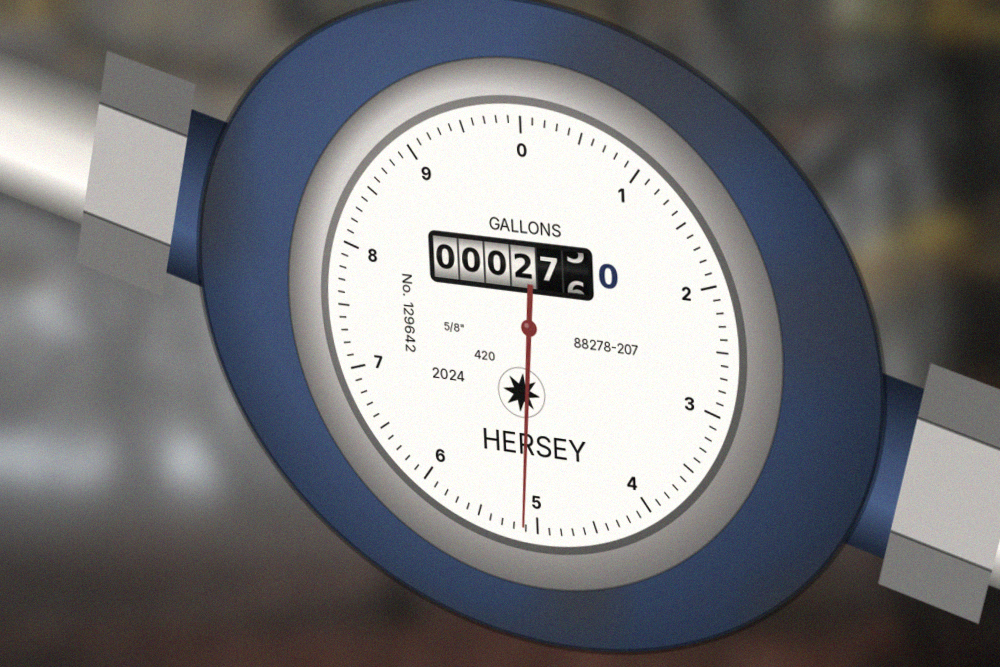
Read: 2755.1 gal
